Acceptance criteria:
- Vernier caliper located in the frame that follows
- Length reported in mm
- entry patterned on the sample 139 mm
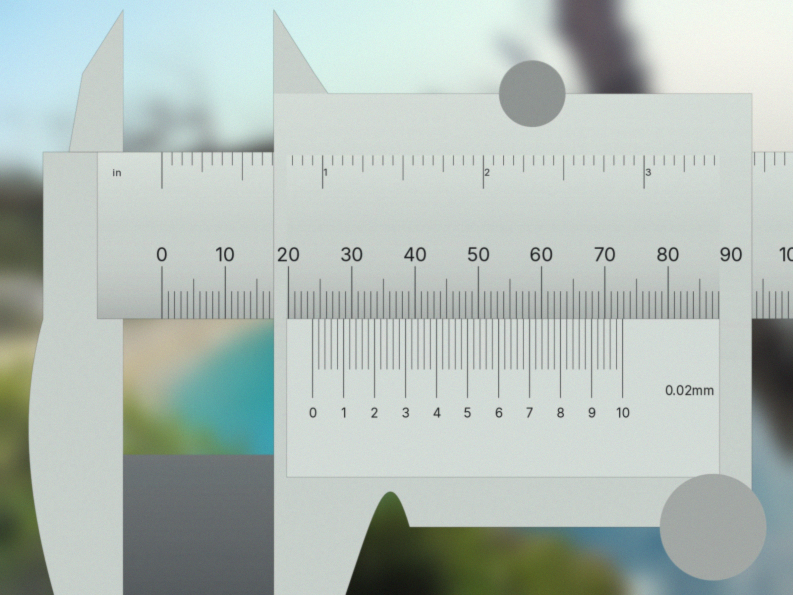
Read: 23.8 mm
